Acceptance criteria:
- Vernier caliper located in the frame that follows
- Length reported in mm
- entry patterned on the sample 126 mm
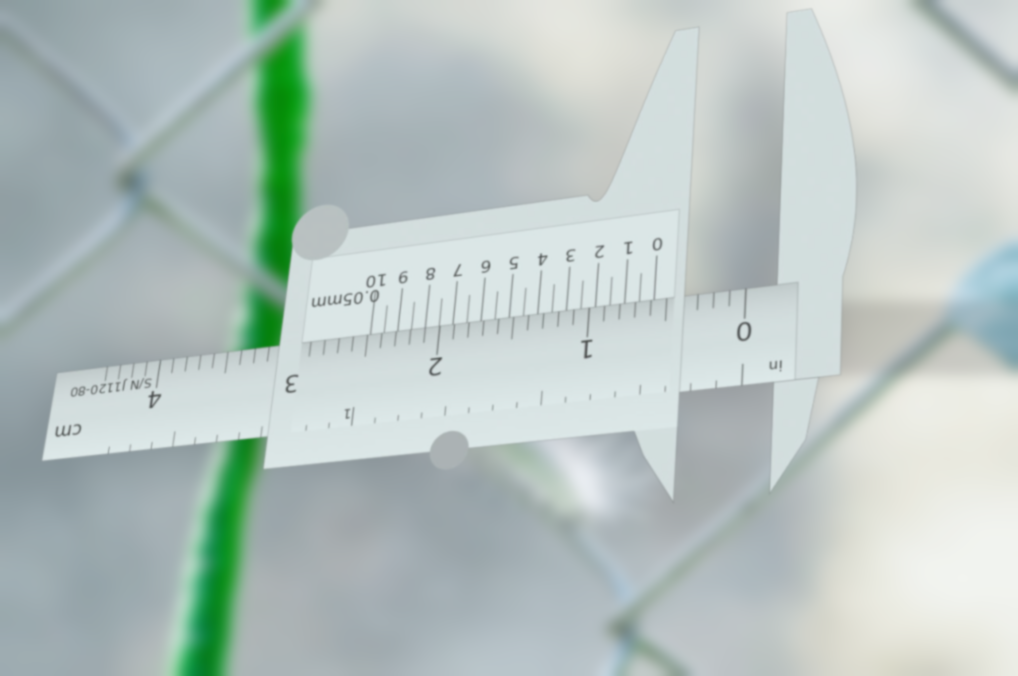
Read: 5.8 mm
